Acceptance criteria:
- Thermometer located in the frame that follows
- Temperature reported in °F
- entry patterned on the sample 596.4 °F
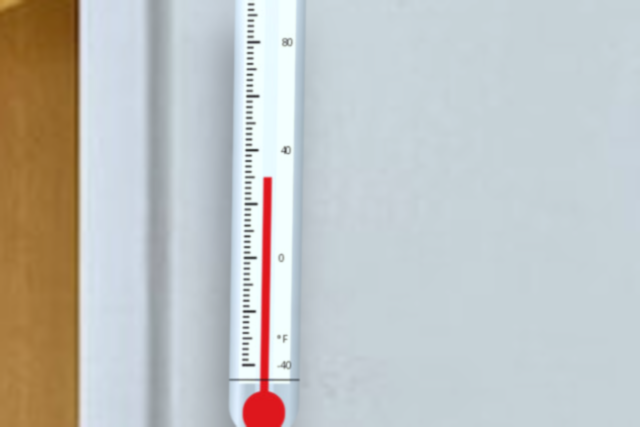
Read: 30 °F
